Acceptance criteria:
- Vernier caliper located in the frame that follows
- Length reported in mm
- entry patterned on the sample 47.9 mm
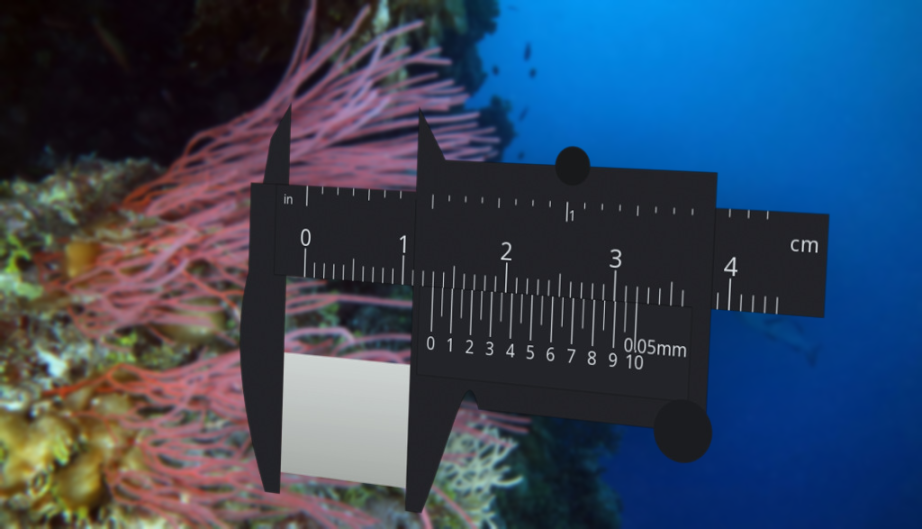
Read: 13.0 mm
